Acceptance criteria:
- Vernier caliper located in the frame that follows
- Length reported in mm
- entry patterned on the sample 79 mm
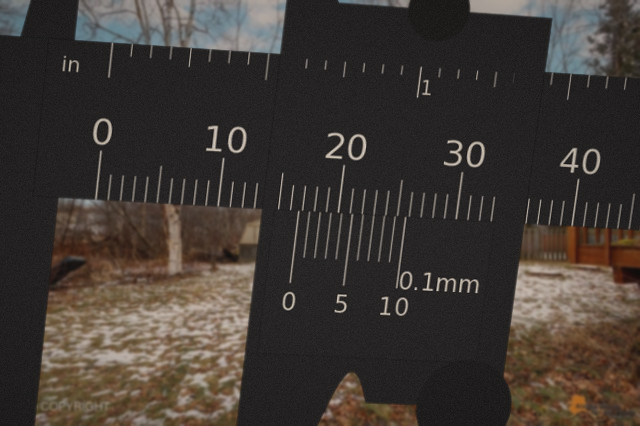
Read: 16.7 mm
